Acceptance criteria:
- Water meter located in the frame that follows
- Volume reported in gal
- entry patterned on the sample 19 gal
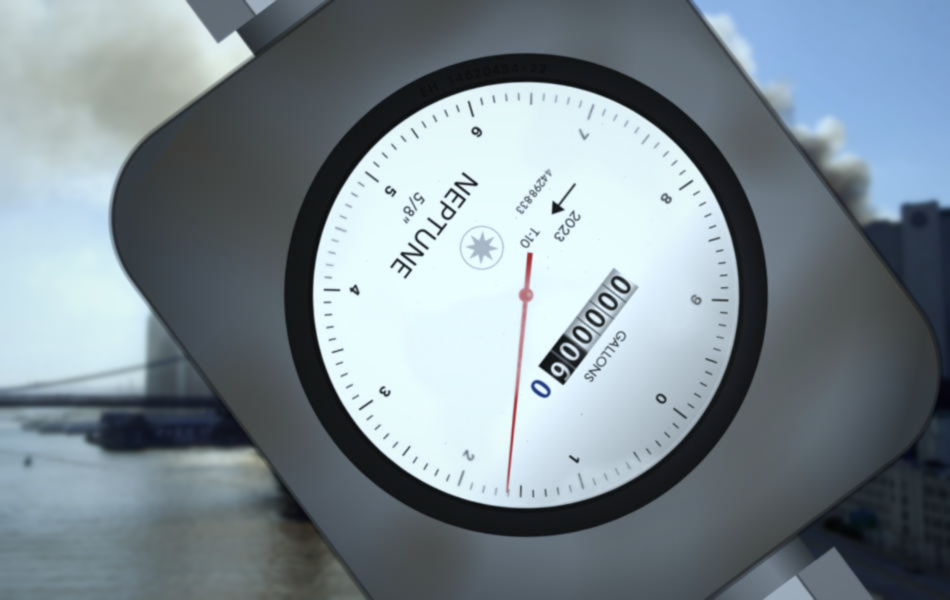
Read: 61.6 gal
